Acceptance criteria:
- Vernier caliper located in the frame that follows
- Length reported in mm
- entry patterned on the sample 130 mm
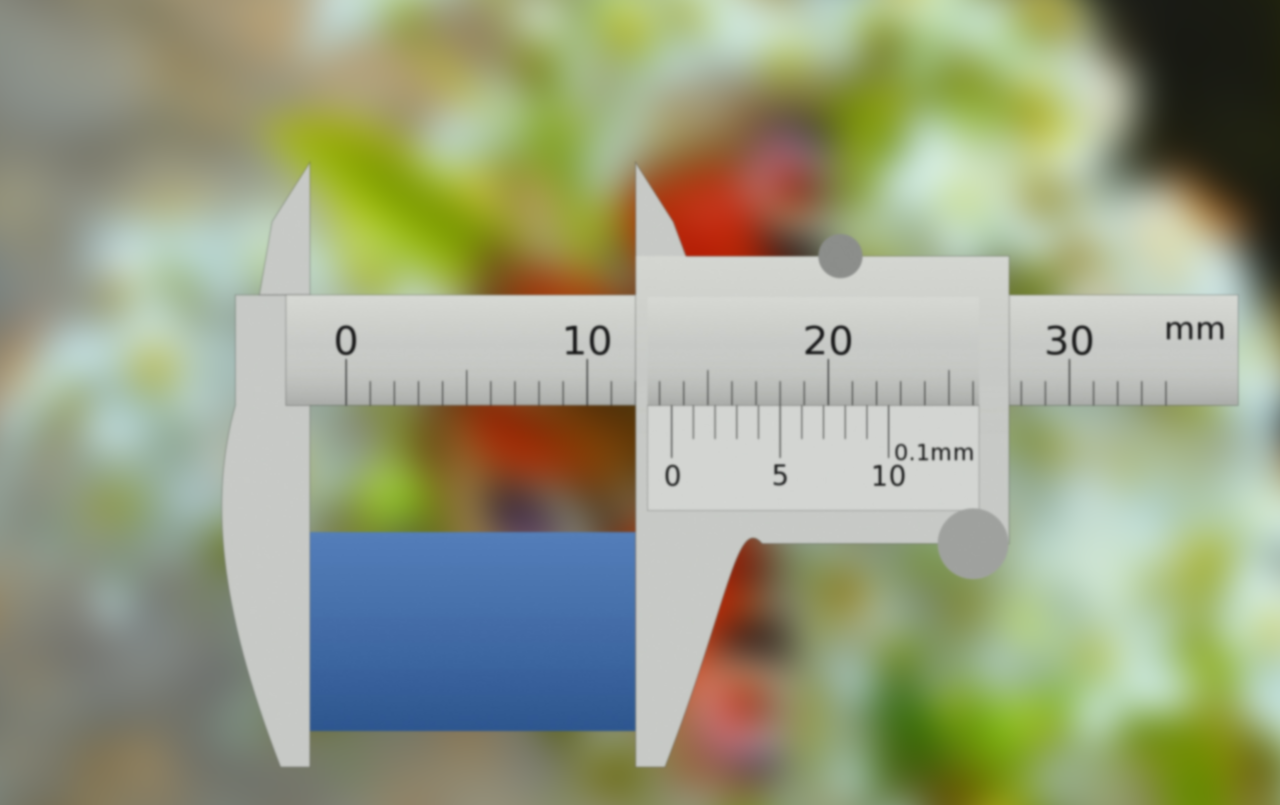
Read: 13.5 mm
